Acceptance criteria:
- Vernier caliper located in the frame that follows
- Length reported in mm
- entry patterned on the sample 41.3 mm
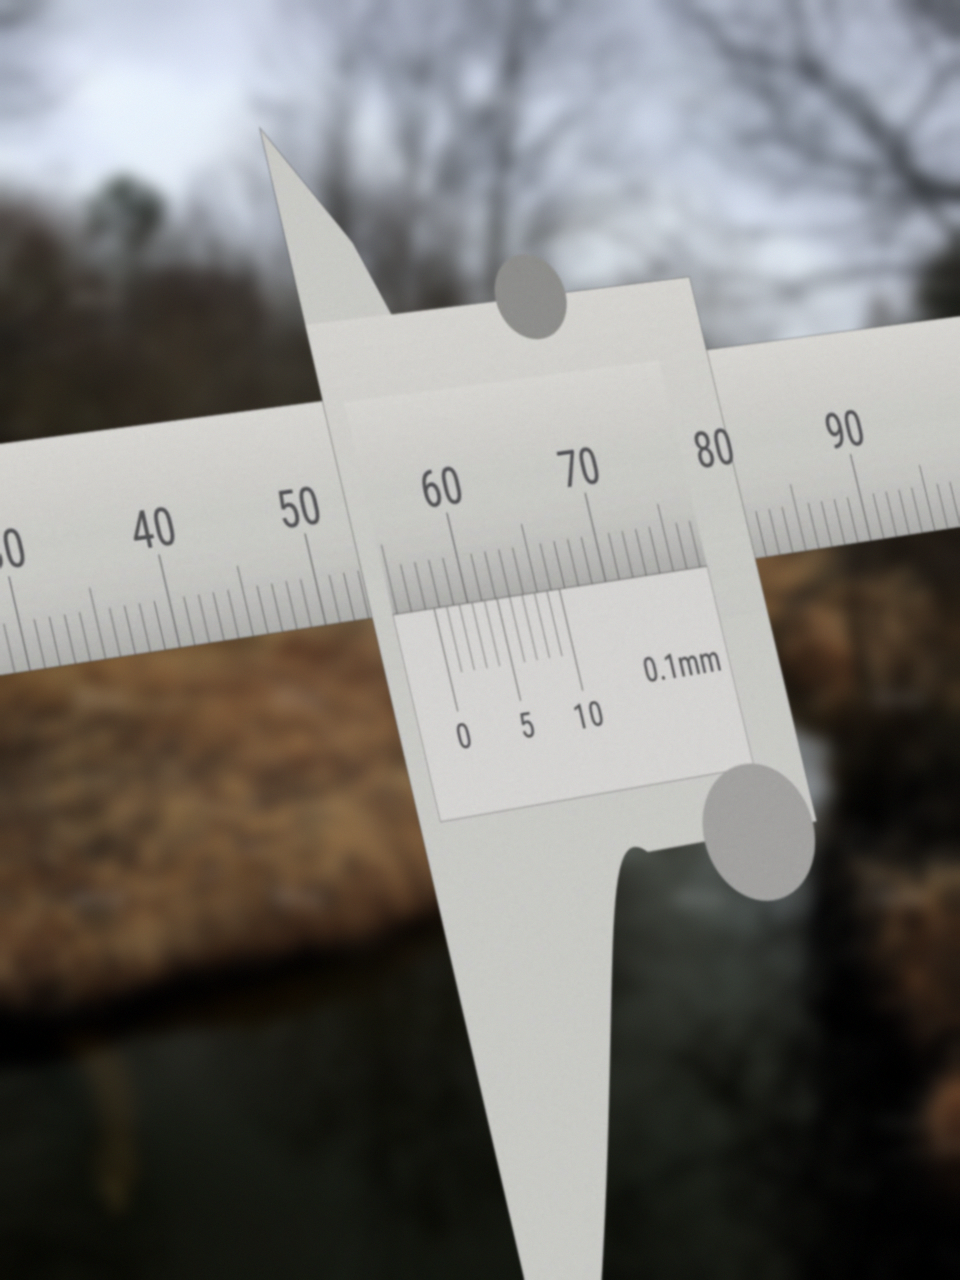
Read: 57.6 mm
